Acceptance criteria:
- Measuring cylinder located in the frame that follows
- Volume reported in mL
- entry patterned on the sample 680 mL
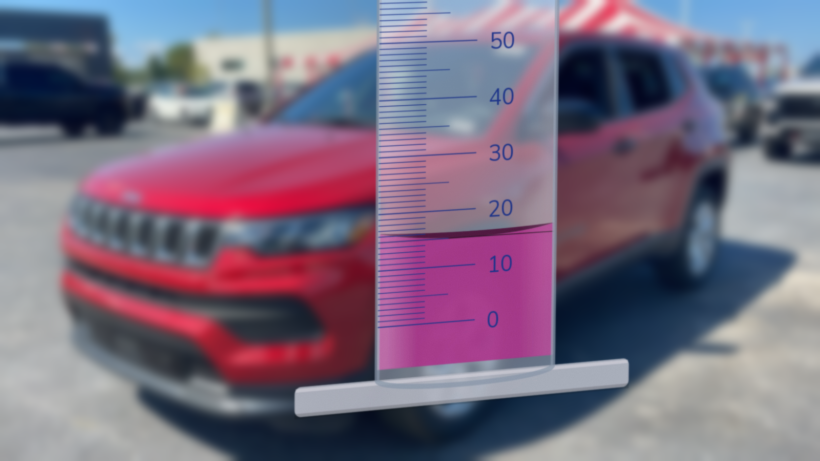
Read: 15 mL
